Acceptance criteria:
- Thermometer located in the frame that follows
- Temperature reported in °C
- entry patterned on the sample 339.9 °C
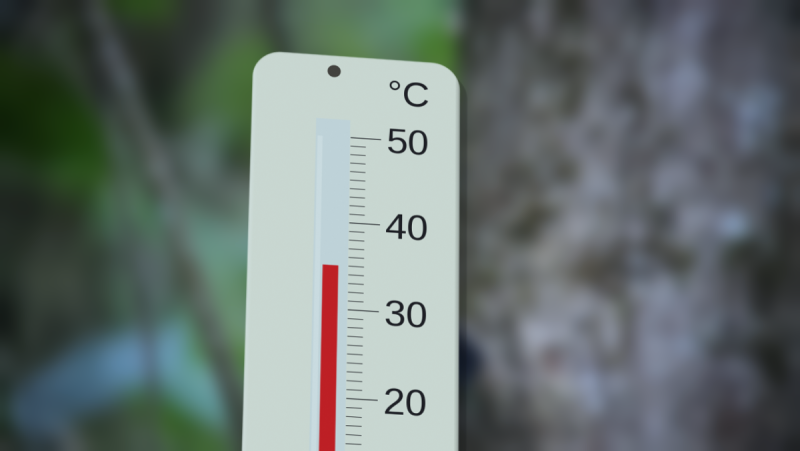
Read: 35 °C
